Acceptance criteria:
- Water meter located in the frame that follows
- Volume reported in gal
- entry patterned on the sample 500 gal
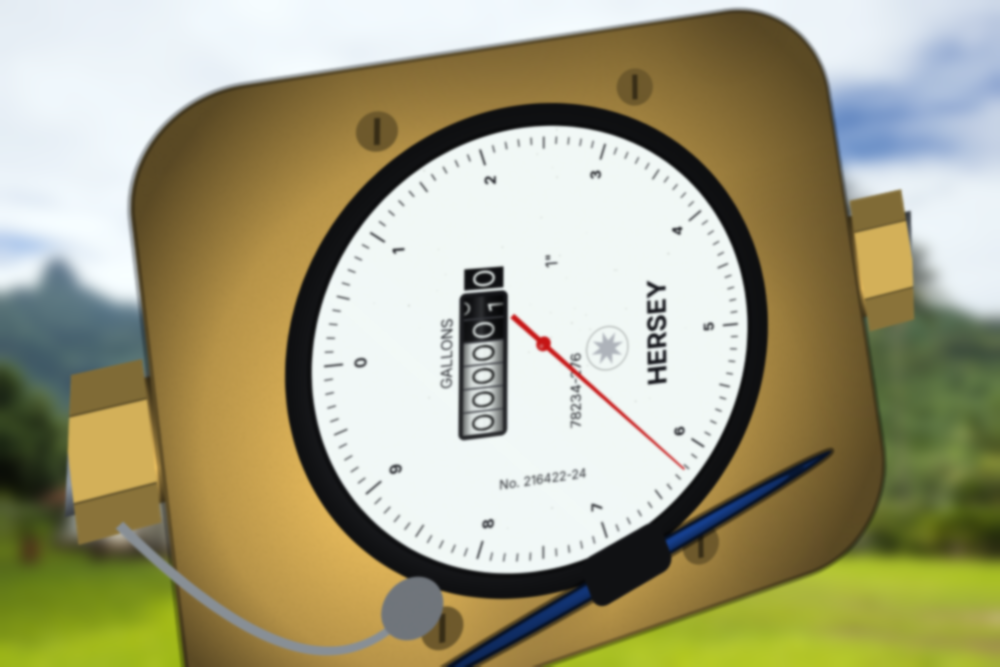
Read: 6.2 gal
